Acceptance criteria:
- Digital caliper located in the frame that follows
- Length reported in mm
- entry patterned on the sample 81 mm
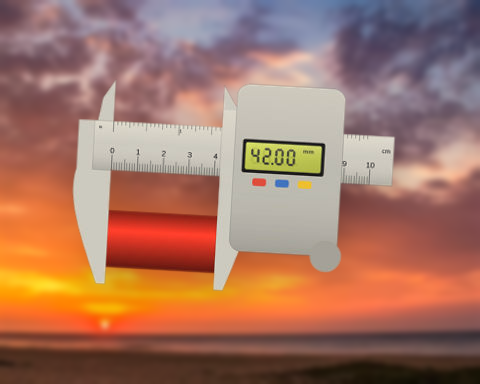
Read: 42.00 mm
